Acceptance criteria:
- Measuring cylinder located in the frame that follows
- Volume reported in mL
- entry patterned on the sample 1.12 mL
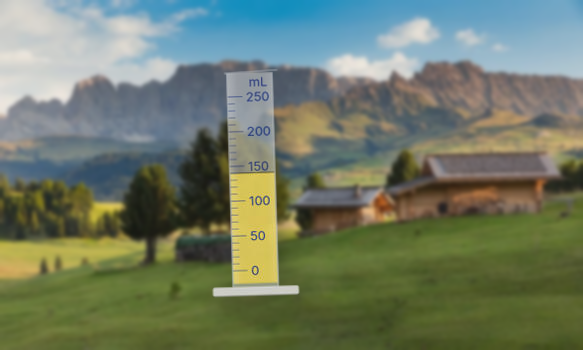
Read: 140 mL
